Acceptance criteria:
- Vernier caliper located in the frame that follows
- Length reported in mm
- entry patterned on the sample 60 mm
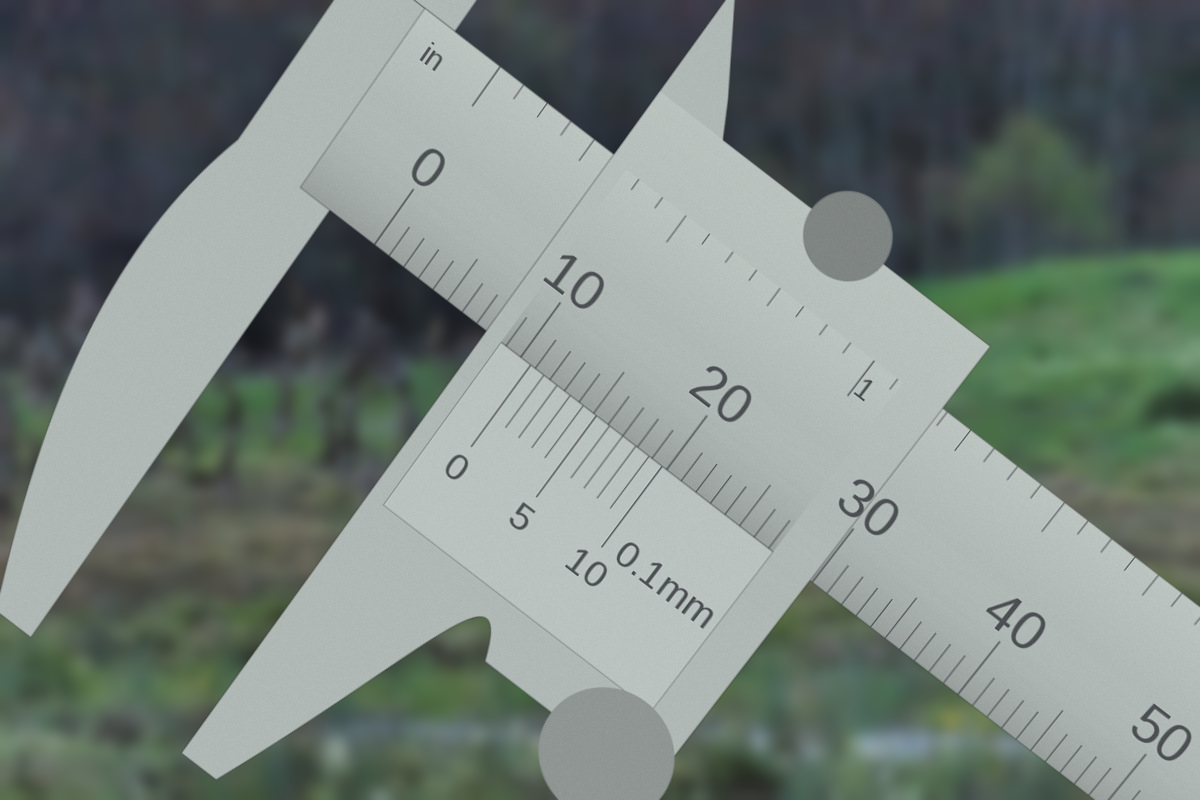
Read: 10.7 mm
